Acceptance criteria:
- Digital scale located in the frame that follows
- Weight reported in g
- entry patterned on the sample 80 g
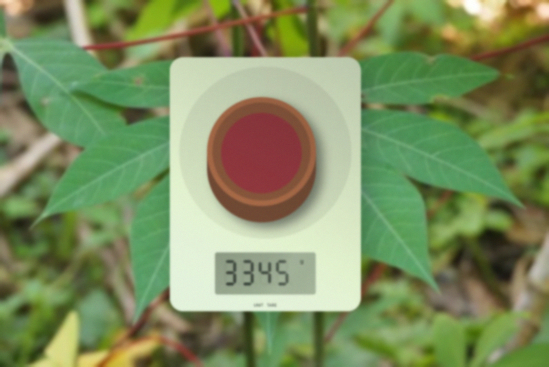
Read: 3345 g
